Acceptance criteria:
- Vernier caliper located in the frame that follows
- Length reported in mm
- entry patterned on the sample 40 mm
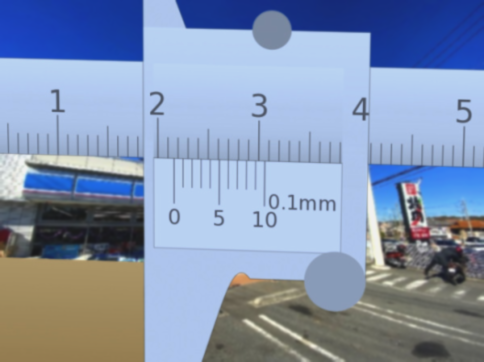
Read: 21.6 mm
